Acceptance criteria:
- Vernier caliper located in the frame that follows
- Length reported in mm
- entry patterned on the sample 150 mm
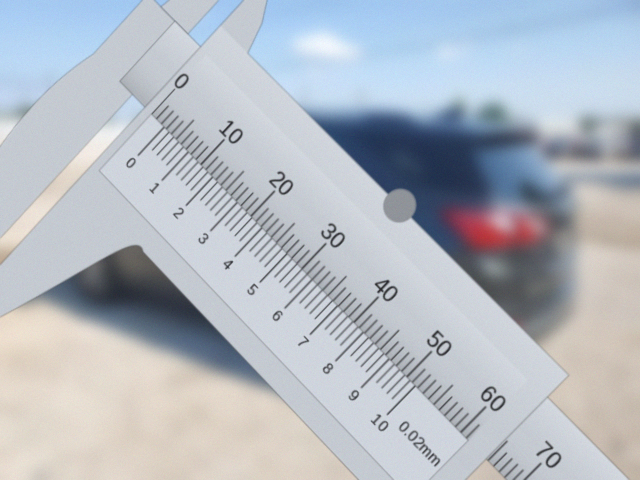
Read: 2.6 mm
